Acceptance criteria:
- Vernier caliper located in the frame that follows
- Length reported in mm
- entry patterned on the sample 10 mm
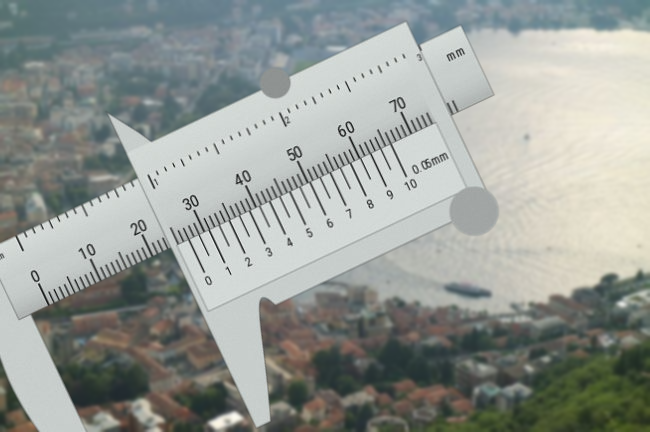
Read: 27.0 mm
